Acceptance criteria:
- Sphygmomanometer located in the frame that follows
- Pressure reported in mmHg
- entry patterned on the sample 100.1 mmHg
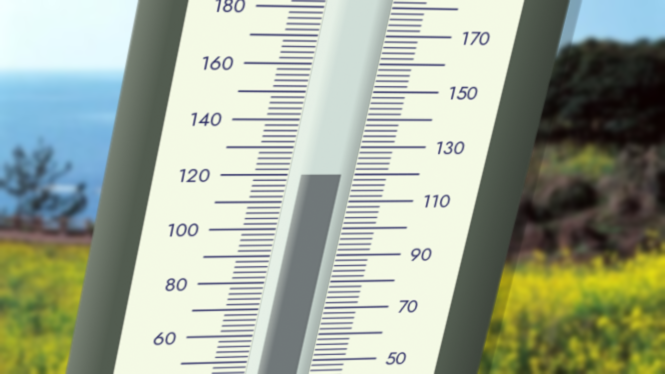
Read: 120 mmHg
